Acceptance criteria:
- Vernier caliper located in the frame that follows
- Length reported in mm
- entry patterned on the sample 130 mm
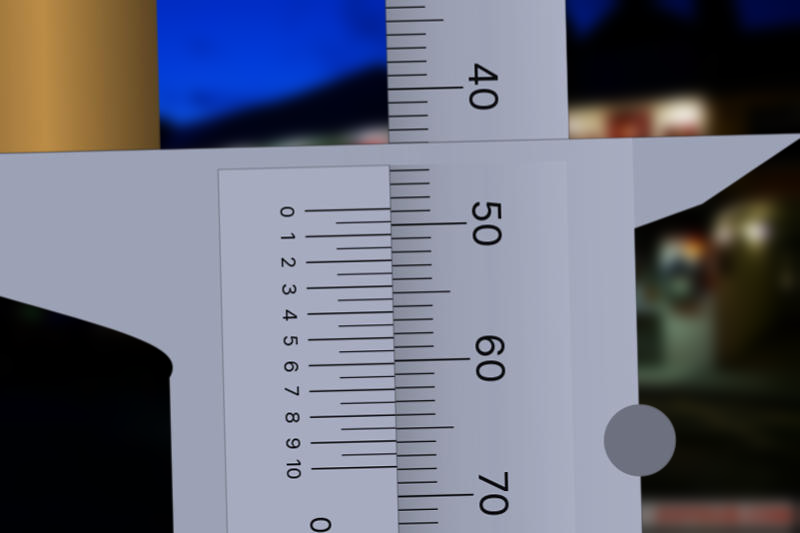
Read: 48.8 mm
